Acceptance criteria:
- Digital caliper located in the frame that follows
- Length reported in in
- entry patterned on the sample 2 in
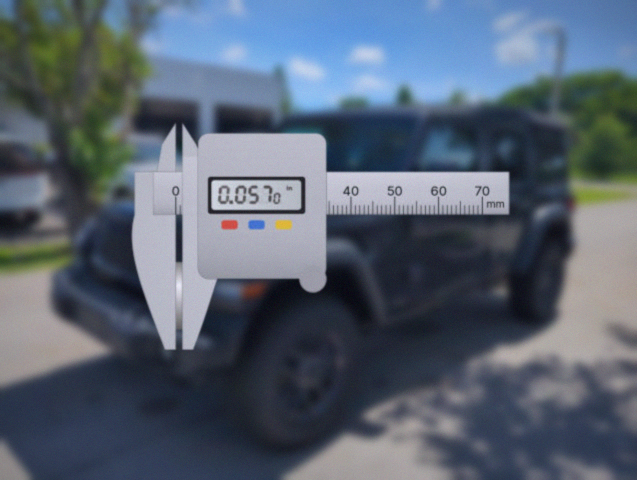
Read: 0.0570 in
